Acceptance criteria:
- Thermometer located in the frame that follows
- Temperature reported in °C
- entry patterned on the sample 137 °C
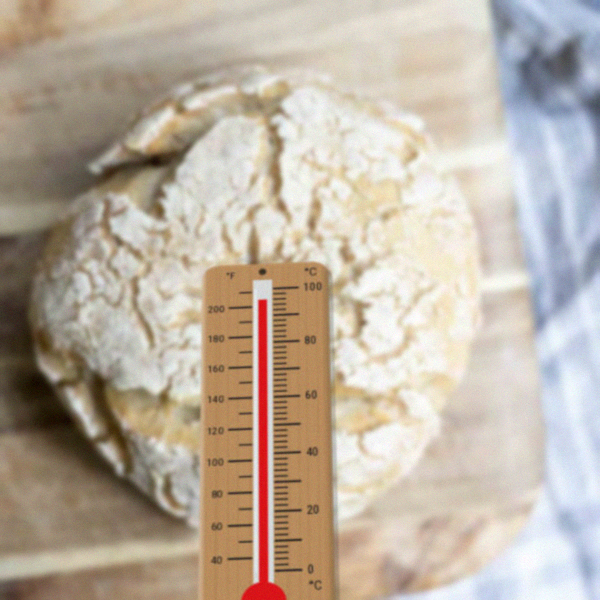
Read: 96 °C
